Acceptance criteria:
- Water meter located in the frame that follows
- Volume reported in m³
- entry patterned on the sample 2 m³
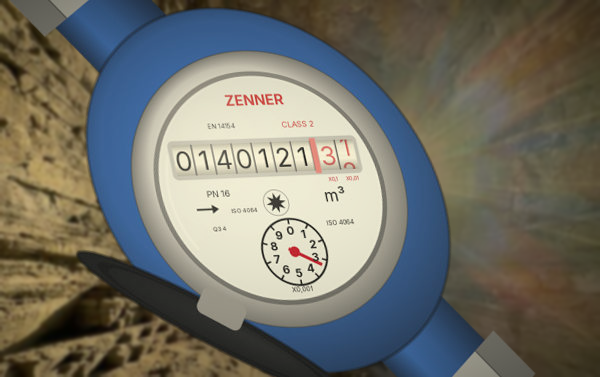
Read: 140121.313 m³
